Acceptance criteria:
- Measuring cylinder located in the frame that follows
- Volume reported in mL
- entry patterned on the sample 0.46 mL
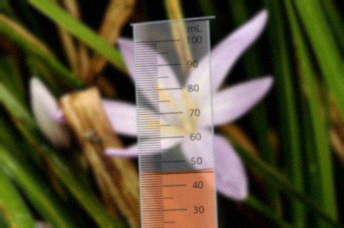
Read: 45 mL
